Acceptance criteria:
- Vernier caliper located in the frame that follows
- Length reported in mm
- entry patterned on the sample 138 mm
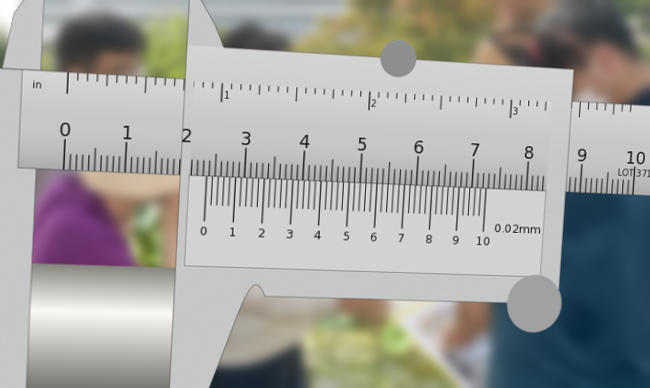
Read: 23.6 mm
